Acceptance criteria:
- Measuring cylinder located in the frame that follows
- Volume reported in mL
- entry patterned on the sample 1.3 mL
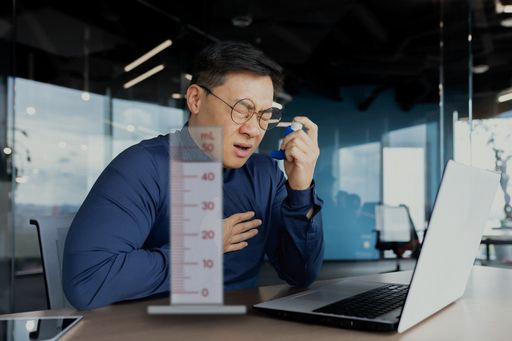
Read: 45 mL
